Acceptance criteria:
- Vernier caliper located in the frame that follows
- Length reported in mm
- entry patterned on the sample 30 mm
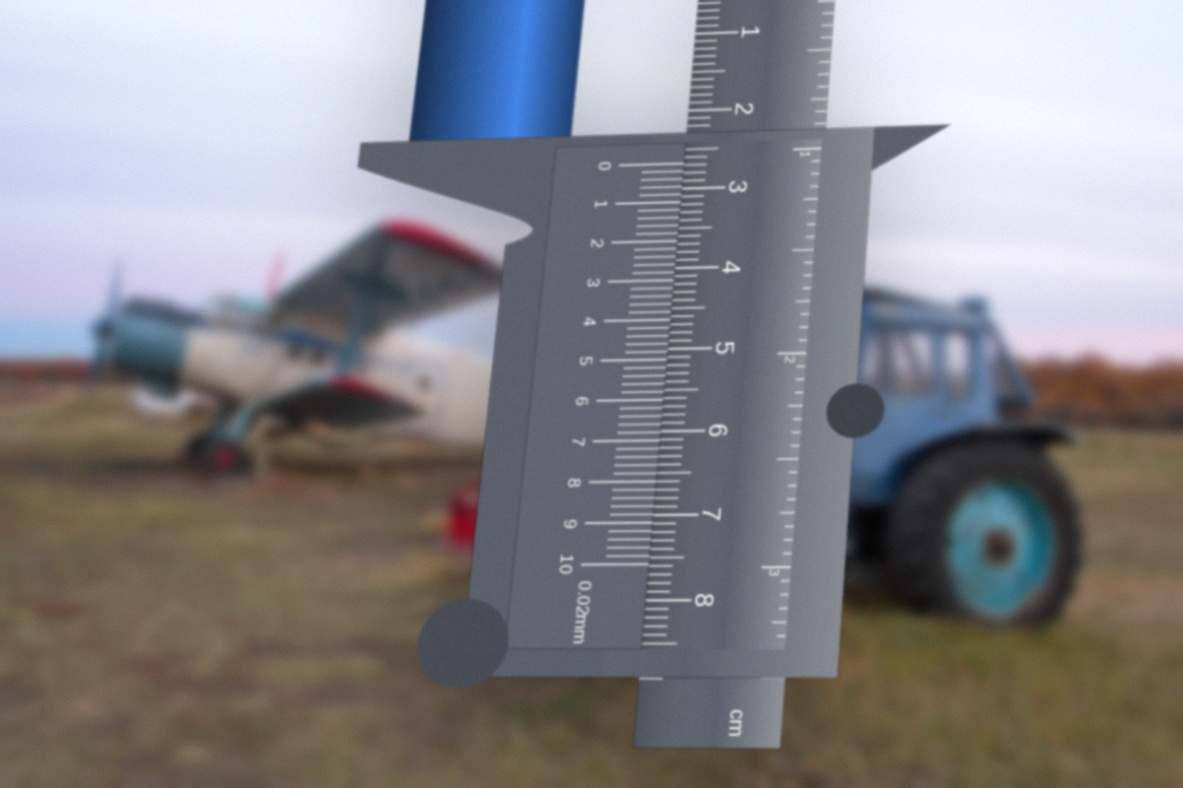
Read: 26.8 mm
